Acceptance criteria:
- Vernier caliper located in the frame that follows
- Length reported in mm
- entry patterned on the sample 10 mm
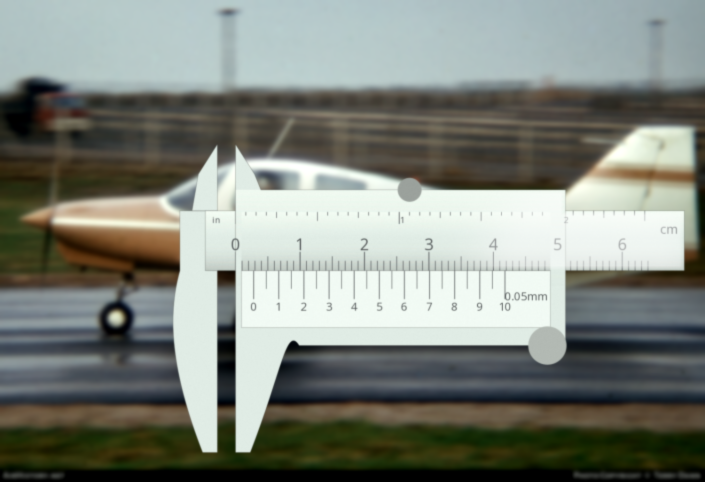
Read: 2.8 mm
